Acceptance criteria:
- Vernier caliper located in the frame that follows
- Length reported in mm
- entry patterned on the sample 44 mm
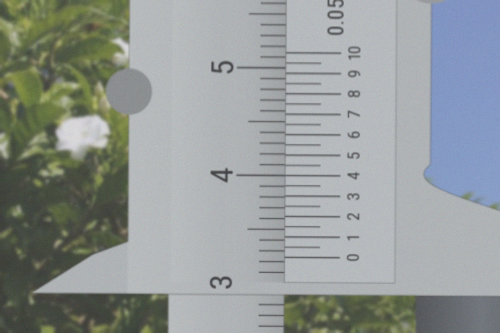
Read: 32.4 mm
